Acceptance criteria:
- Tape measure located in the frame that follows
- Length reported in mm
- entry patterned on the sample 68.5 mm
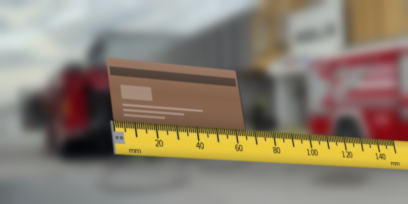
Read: 65 mm
